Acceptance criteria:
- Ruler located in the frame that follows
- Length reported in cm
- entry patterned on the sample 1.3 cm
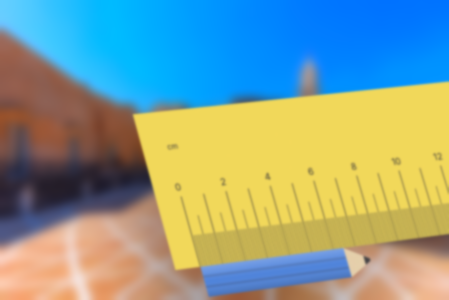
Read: 7.5 cm
